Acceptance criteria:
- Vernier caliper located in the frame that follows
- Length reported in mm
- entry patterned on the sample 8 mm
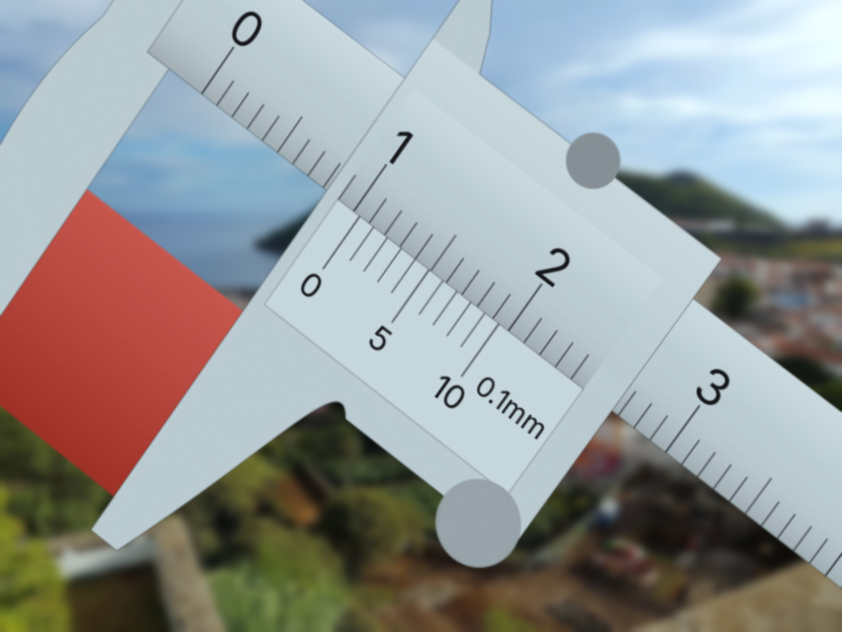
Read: 10.4 mm
